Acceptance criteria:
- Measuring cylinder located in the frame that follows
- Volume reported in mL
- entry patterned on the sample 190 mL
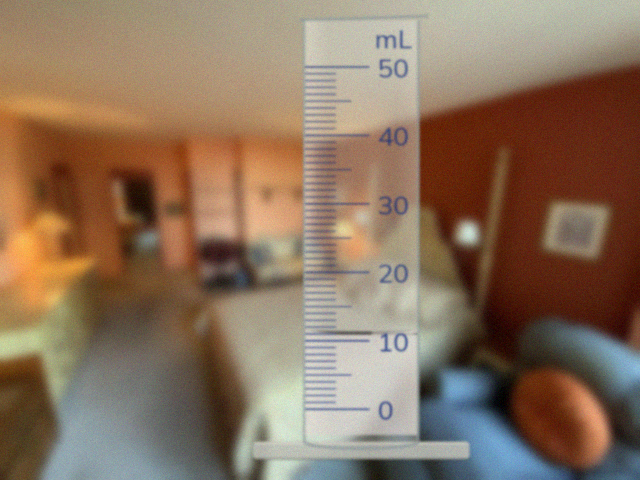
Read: 11 mL
